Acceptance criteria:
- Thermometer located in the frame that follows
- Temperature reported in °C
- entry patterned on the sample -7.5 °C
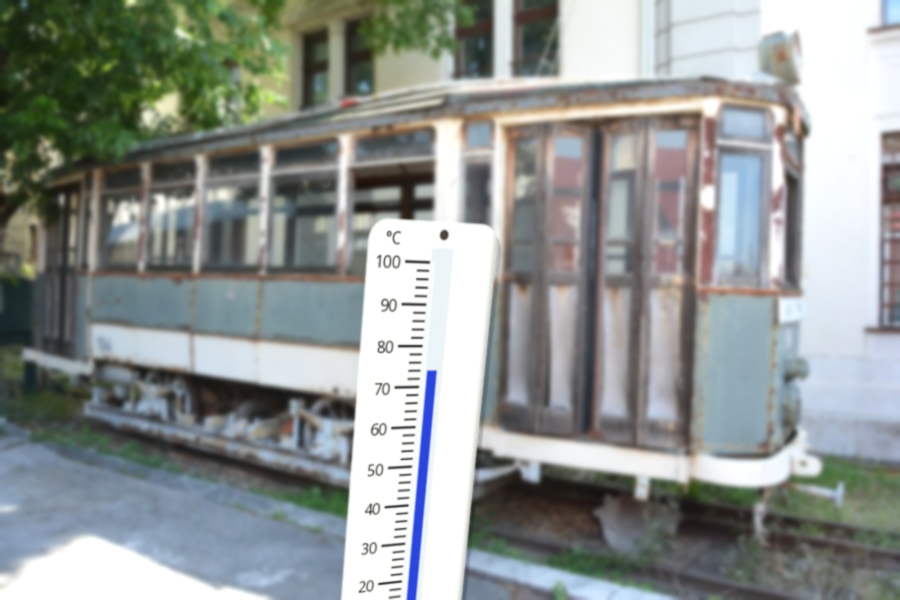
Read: 74 °C
